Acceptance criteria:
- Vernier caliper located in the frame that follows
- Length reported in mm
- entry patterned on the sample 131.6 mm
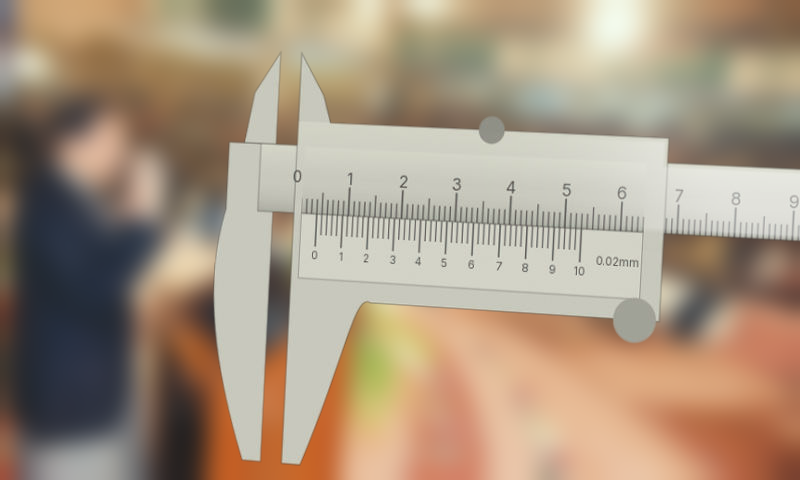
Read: 4.0 mm
